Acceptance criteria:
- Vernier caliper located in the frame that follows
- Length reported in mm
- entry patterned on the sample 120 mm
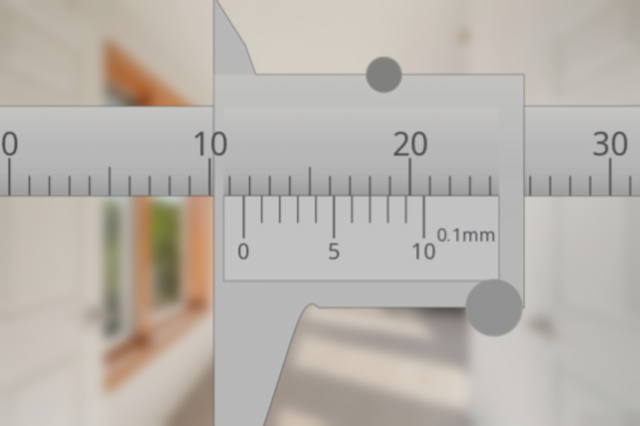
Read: 11.7 mm
